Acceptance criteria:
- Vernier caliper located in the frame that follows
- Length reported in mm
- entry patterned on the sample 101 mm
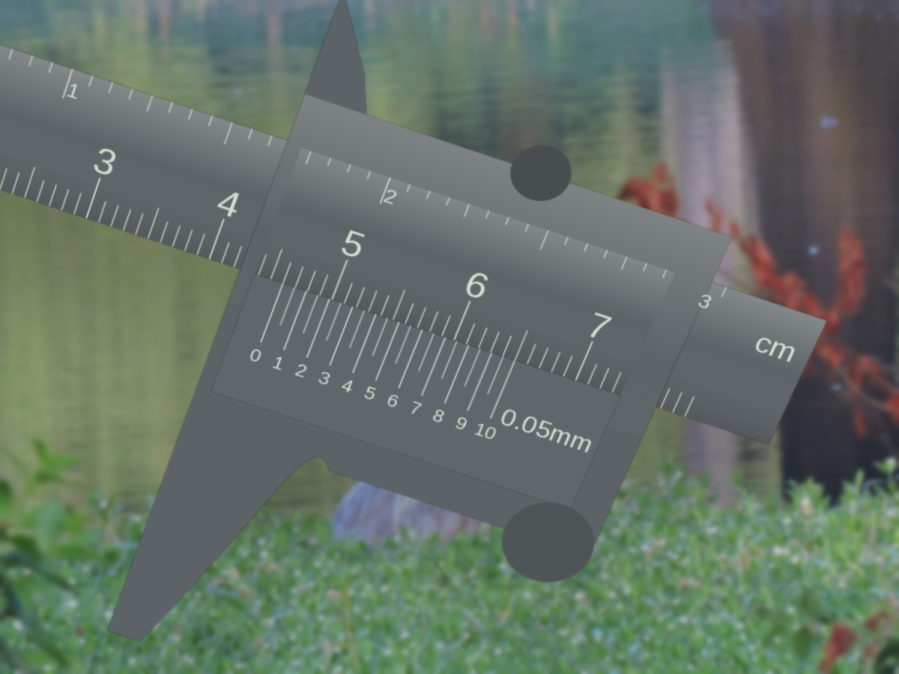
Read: 46.0 mm
